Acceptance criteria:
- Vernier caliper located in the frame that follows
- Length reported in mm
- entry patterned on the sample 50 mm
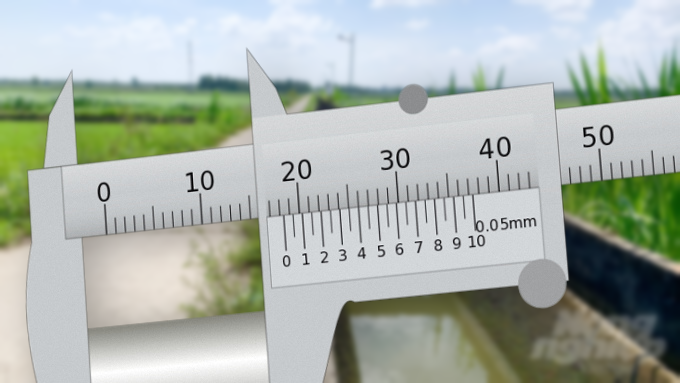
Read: 18.4 mm
